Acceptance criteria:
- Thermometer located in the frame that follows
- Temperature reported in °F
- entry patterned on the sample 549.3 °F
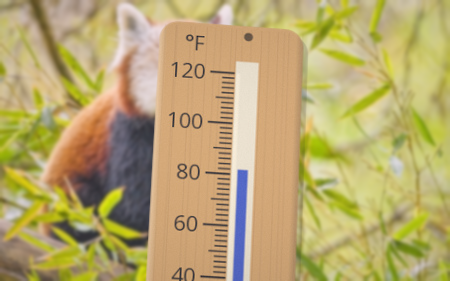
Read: 82 °F
